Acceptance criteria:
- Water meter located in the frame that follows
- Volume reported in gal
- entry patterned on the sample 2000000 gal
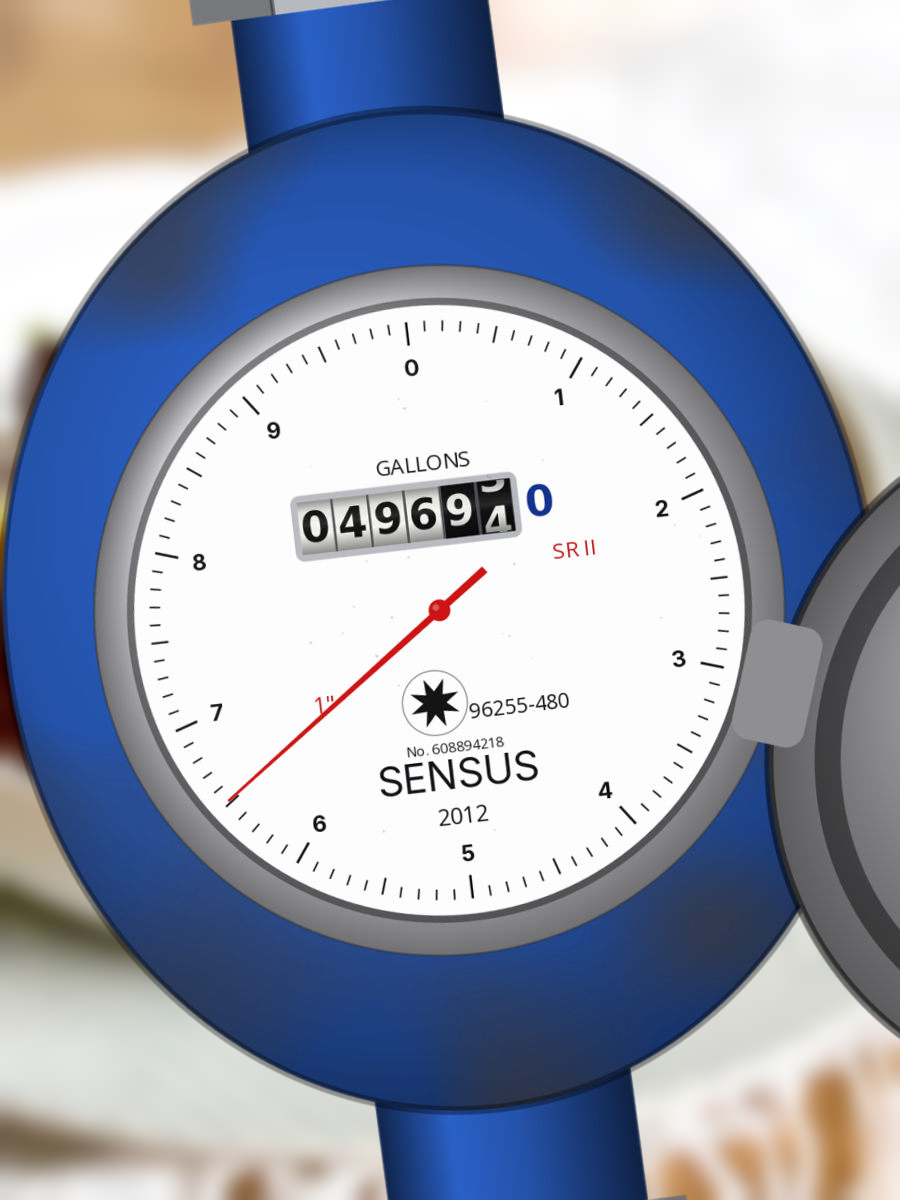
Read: 496936.5 gal
